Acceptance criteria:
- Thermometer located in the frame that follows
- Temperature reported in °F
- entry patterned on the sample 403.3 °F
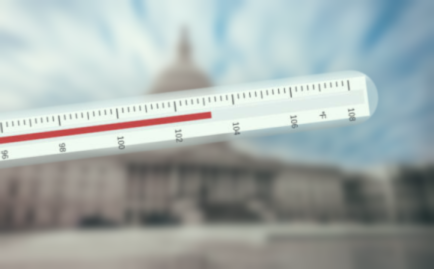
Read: 103.2 °F
